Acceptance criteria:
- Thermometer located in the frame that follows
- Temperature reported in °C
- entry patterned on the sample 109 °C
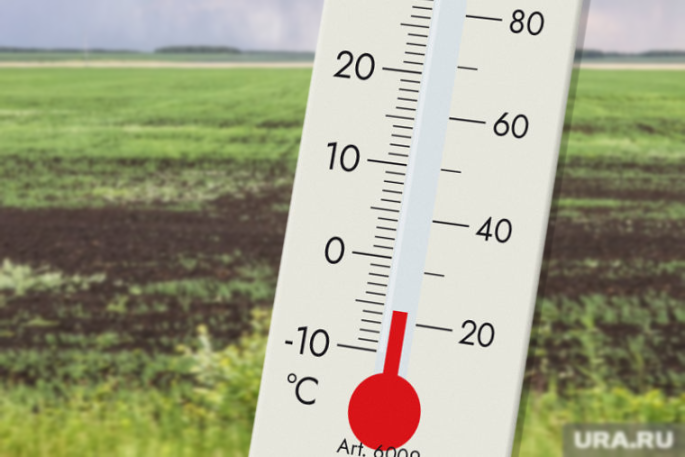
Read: -5.5 °C
